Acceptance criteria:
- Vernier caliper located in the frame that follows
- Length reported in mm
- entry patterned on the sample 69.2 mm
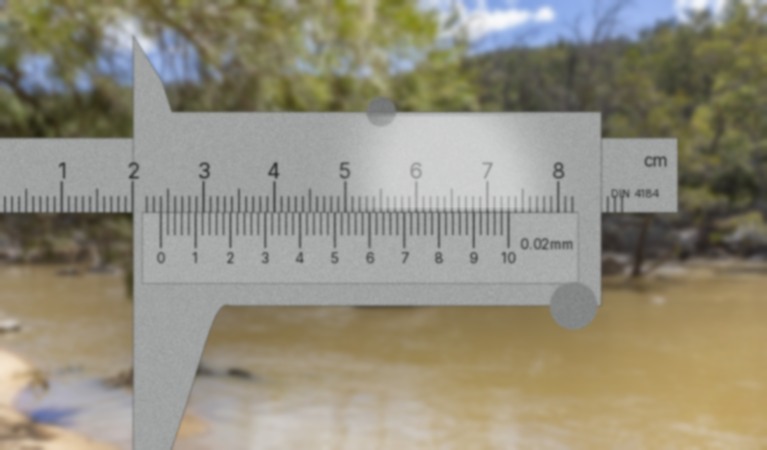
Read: 24.0 mm
